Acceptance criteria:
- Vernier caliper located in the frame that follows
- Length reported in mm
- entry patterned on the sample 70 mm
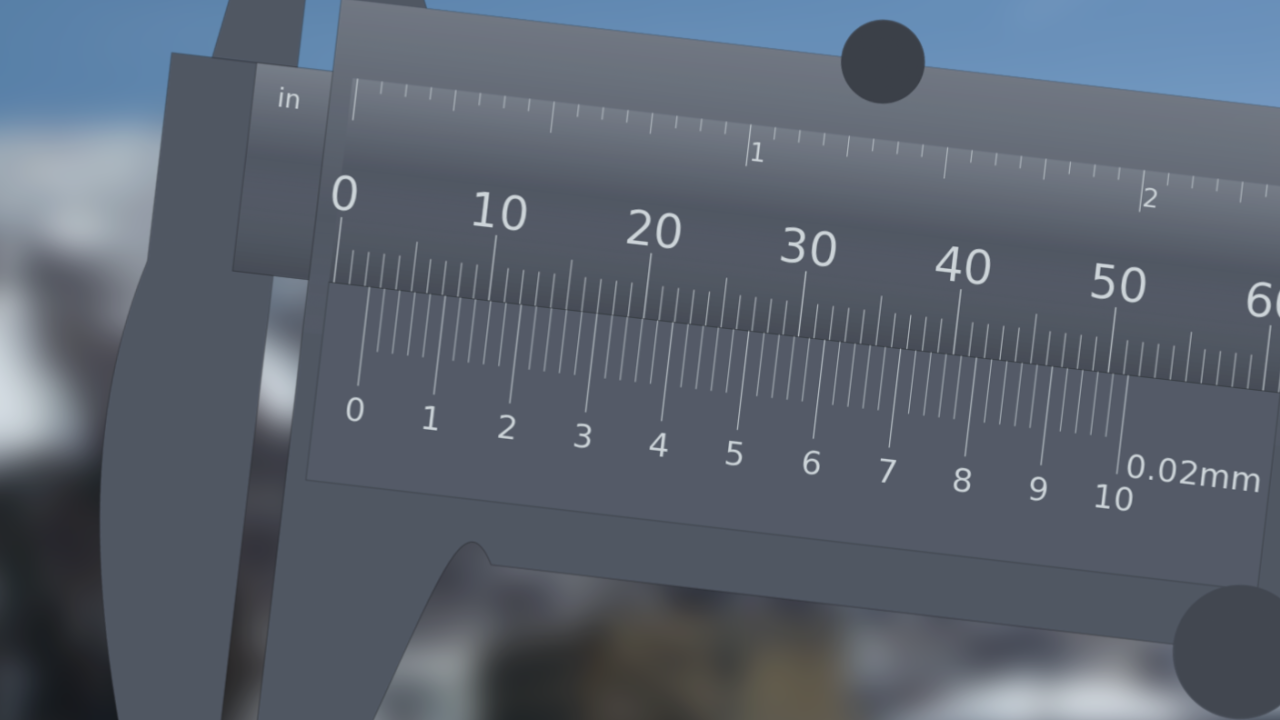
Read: 2.3 mm
